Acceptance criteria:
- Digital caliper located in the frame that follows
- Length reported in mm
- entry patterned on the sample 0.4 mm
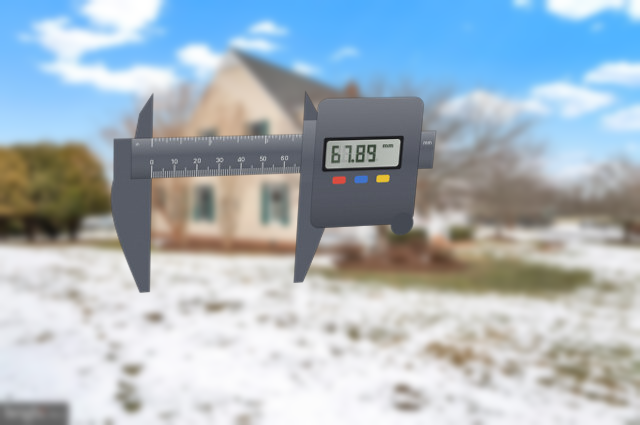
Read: 67.89 mm
